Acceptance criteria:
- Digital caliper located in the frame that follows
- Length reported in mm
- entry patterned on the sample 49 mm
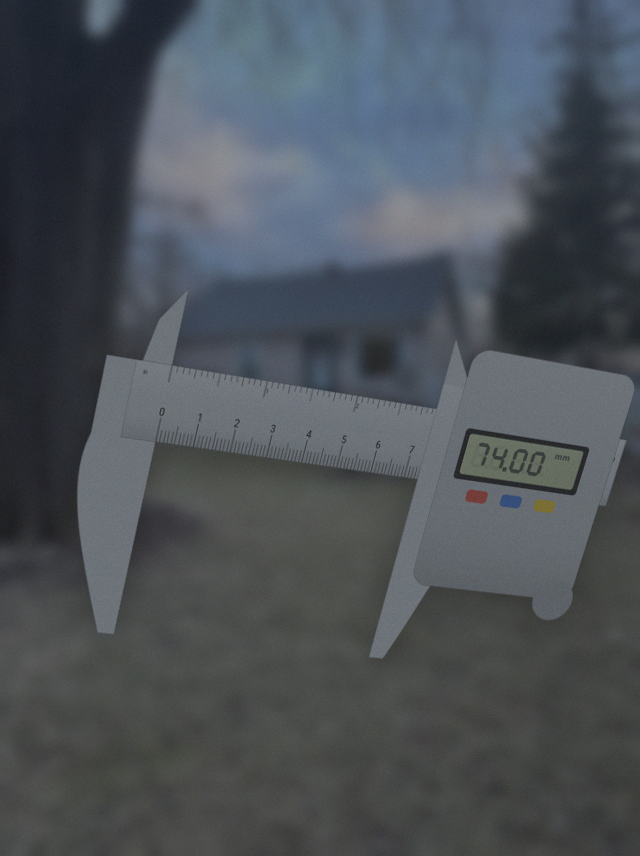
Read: 74.00 mm
